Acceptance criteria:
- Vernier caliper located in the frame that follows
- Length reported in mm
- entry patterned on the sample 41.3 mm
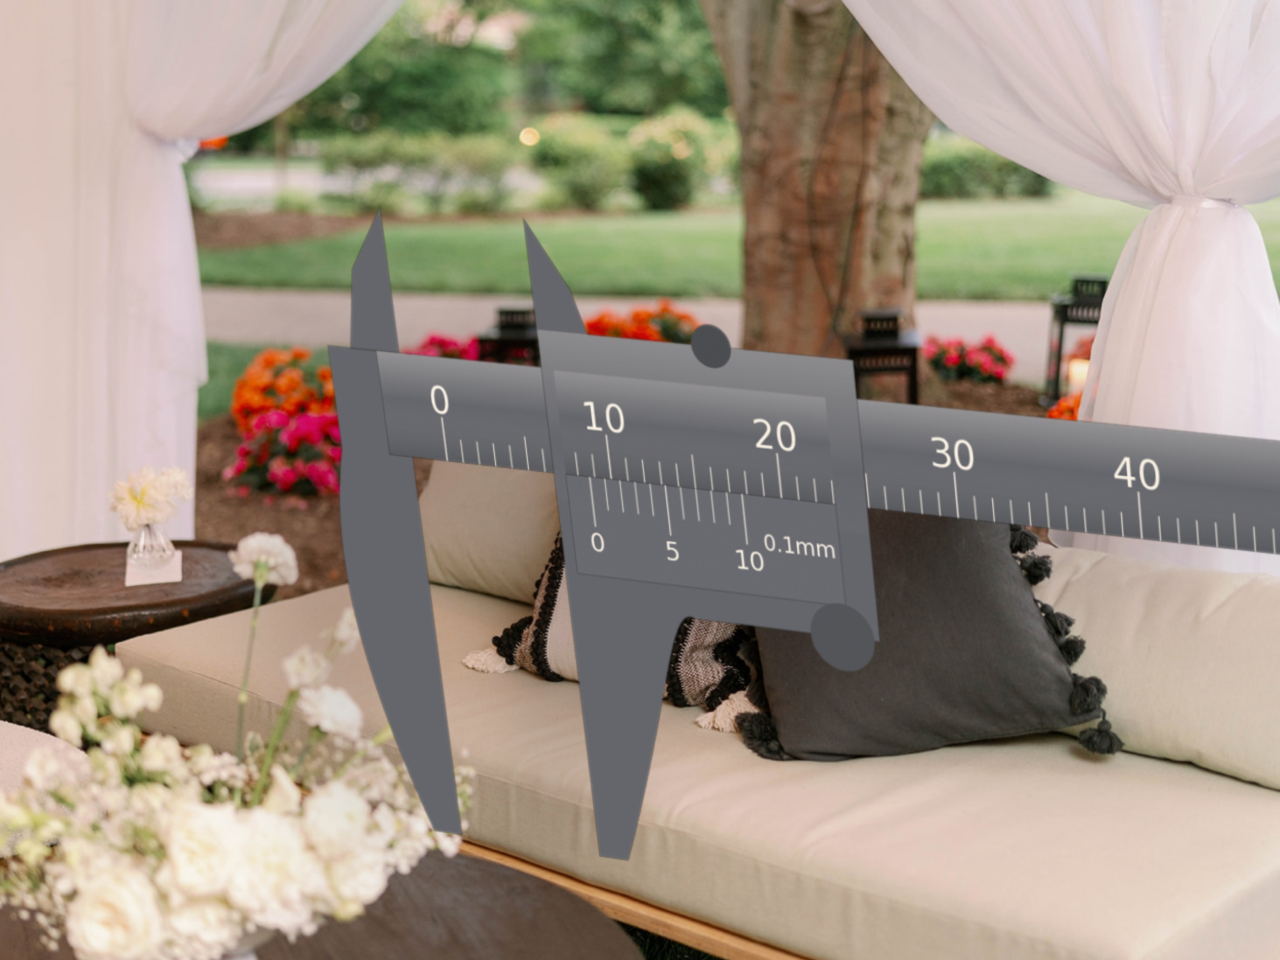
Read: 8.7 mm
